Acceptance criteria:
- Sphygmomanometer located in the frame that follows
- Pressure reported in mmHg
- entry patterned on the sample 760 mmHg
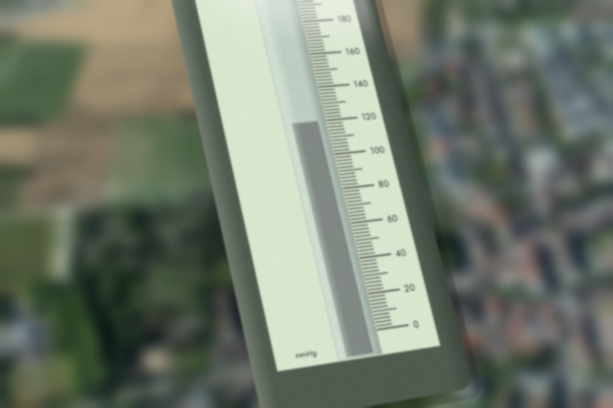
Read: 120 mmHg
